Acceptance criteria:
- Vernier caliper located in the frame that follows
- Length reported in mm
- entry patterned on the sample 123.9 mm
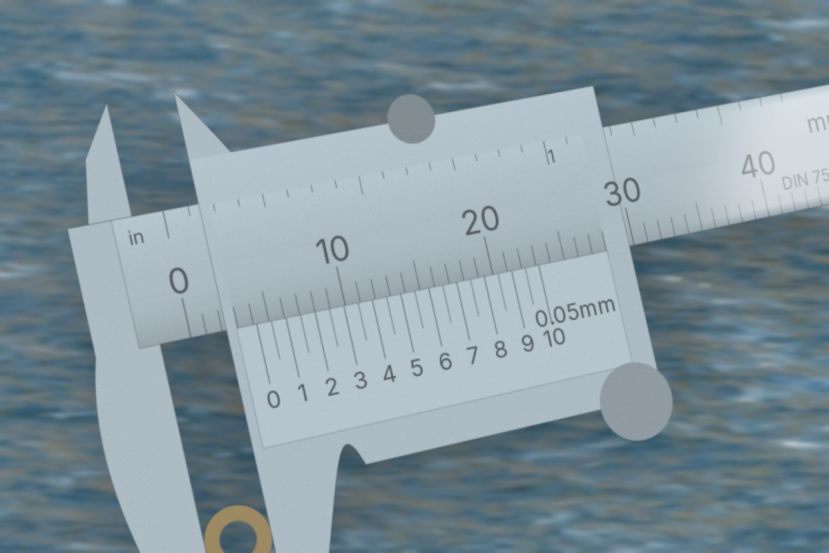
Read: 4.2 mm
